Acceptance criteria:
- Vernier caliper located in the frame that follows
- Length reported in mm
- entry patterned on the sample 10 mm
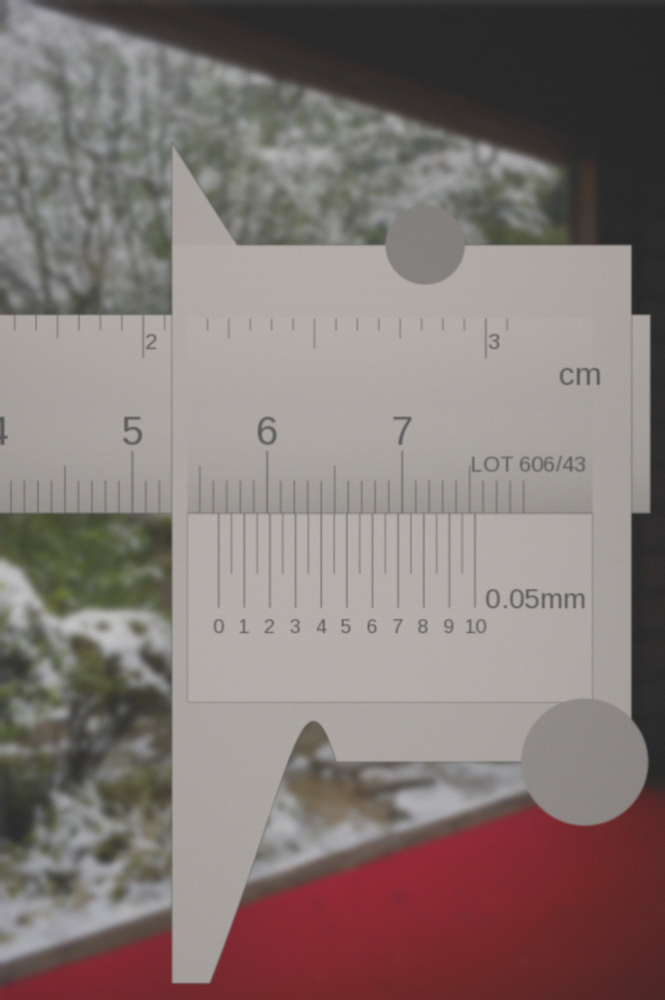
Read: 56.4 mm
